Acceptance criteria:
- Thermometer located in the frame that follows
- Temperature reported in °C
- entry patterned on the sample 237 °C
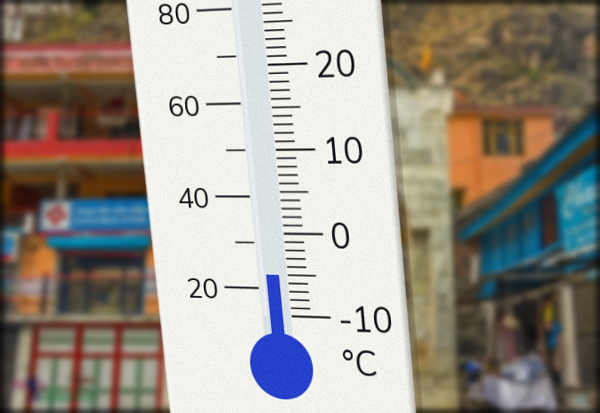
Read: -5 °C
